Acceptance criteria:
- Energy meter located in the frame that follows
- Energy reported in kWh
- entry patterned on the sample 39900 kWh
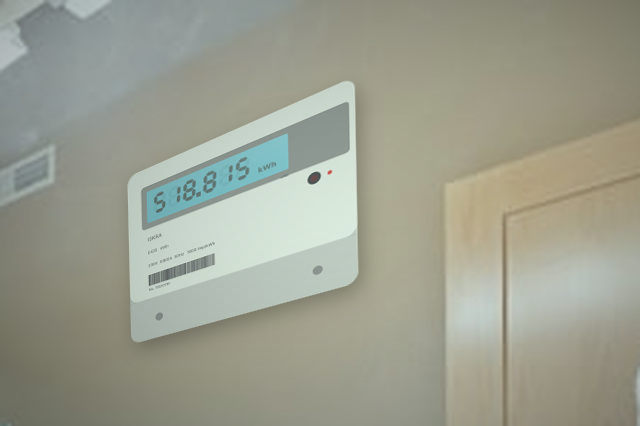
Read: 518.815 kWh
